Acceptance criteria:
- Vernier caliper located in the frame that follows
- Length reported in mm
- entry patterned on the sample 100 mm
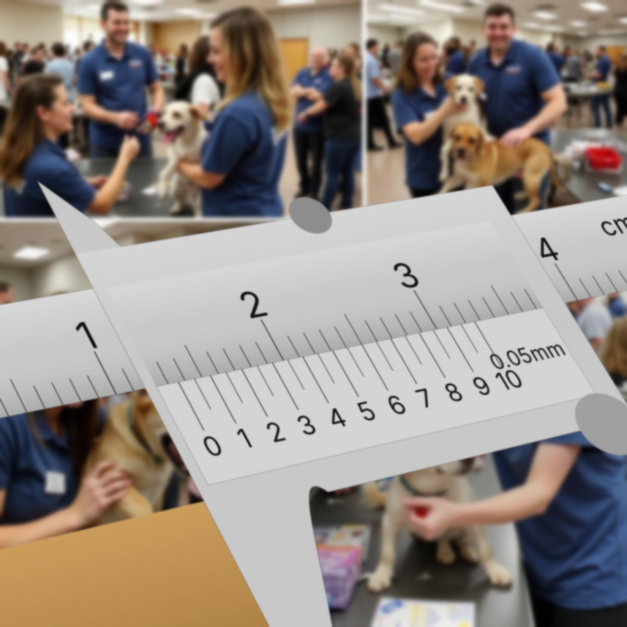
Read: 13.6 mm
